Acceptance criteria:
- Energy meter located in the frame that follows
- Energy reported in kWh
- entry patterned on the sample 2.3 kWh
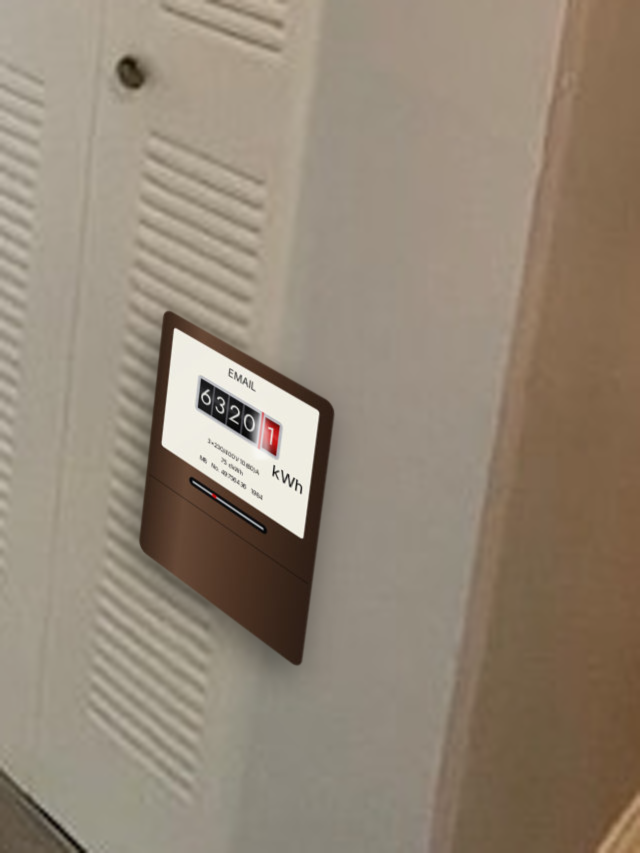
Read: 6320.1 kWh
